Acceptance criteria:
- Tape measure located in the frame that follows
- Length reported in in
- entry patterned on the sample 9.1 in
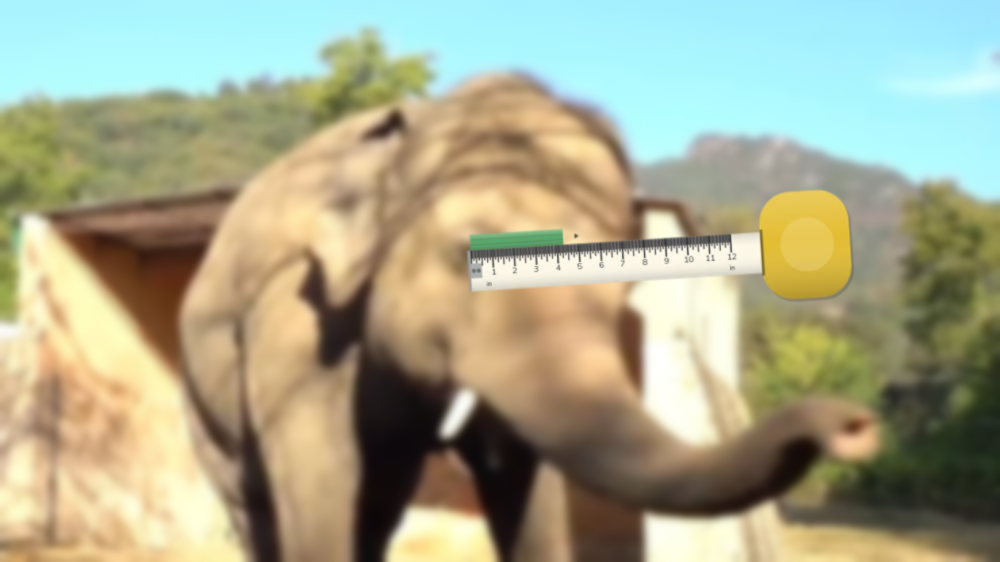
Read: 5 in
